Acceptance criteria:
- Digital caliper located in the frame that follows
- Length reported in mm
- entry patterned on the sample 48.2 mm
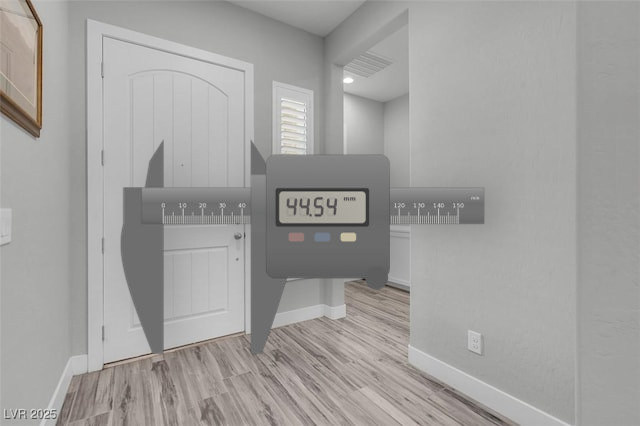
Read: 44.54 mm
